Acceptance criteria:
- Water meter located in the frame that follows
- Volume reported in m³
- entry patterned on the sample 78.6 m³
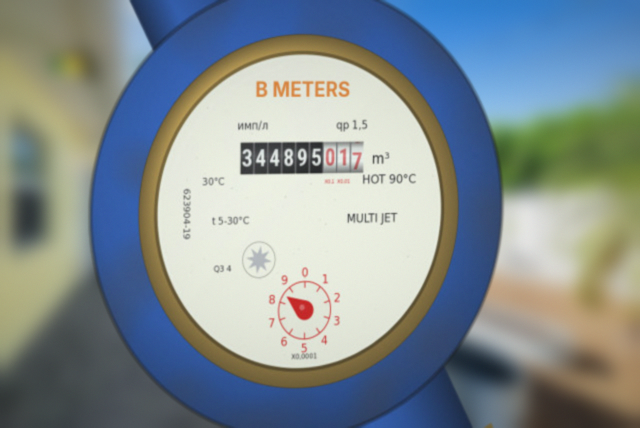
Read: 344895.0168 m³
